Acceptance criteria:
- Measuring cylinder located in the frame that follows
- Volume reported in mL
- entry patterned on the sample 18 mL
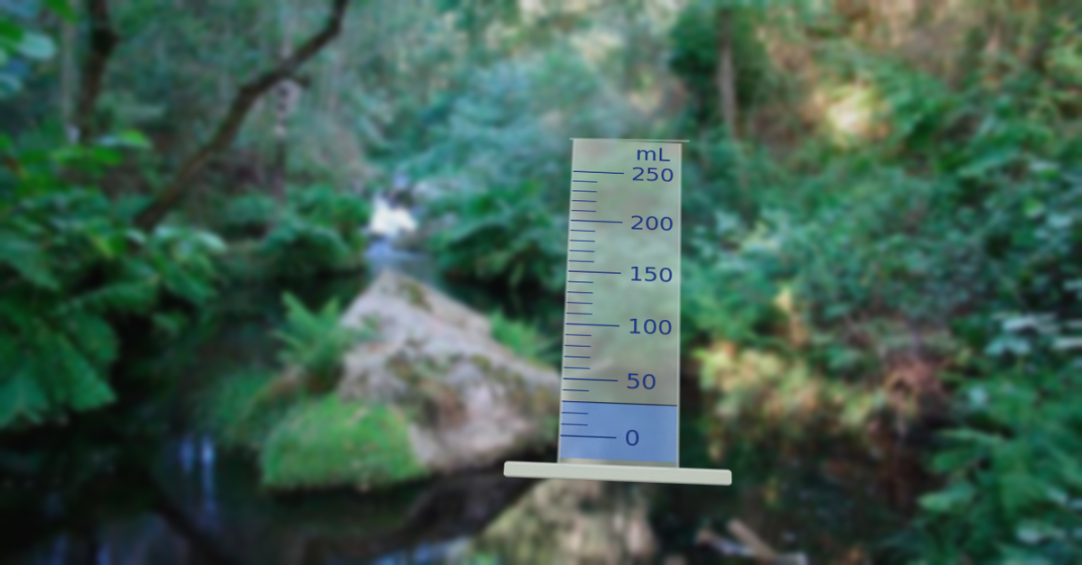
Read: 30 mL
